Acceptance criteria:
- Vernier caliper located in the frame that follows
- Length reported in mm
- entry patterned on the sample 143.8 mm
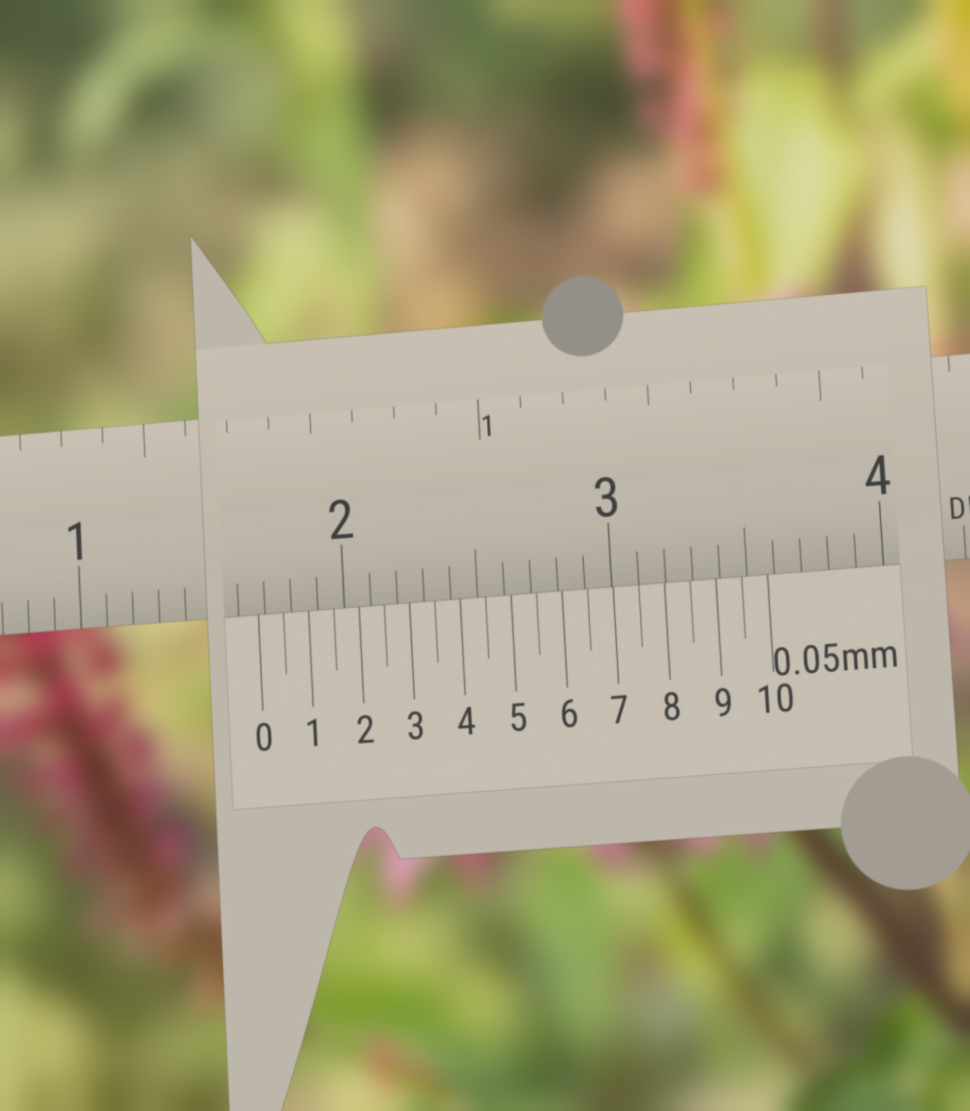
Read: 16.75 mm
